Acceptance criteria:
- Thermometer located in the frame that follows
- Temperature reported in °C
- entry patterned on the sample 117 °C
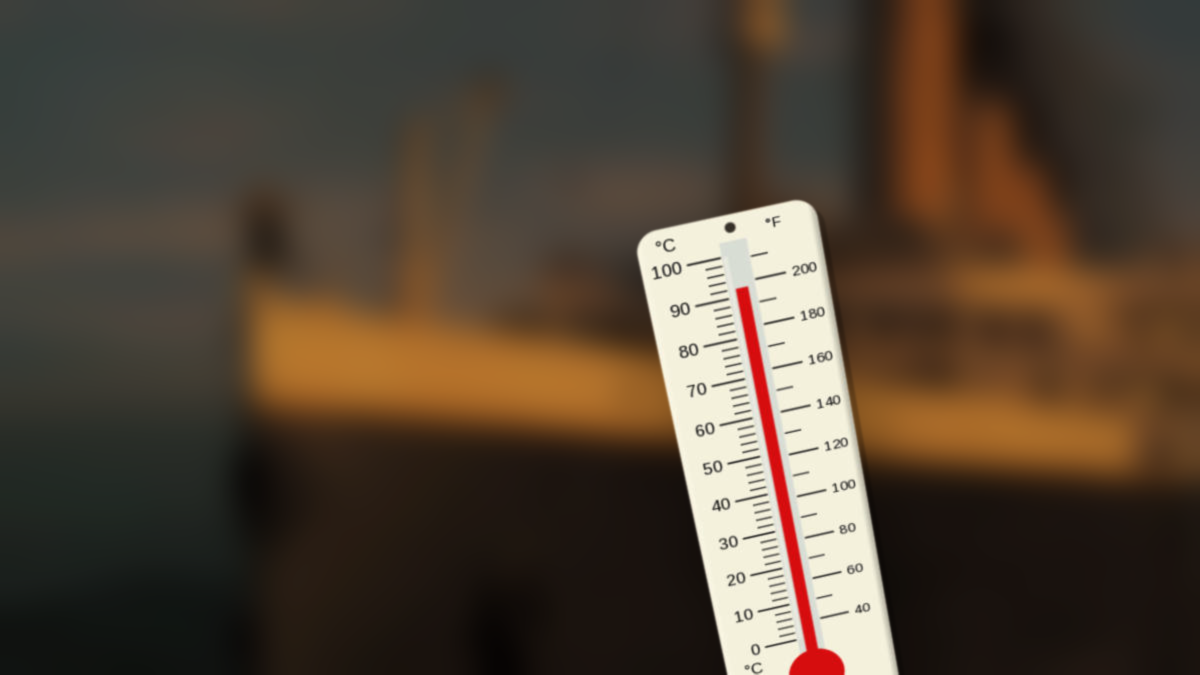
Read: 92 °C
